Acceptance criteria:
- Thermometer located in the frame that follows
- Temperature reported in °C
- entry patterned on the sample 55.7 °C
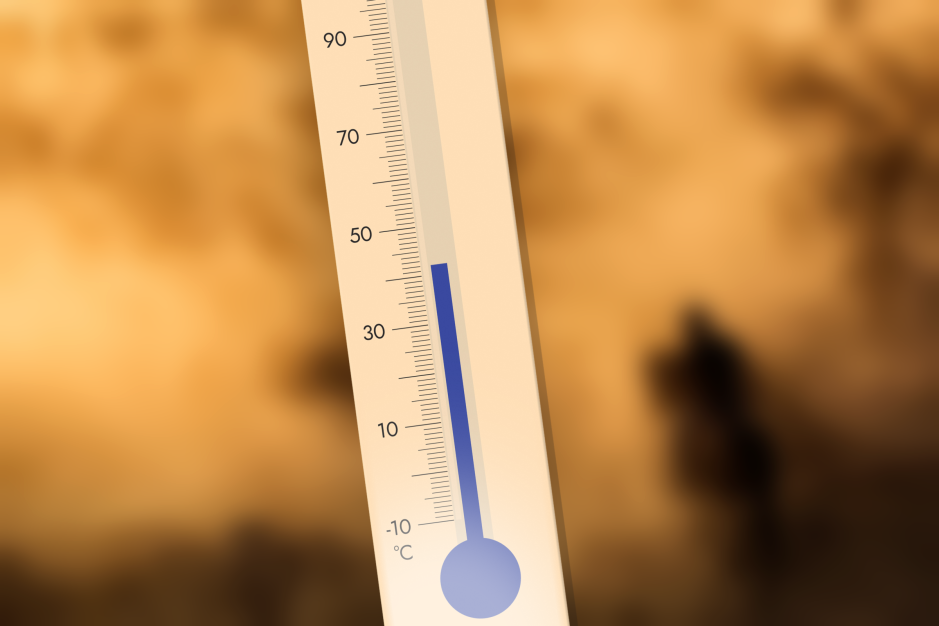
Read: 42 °C
